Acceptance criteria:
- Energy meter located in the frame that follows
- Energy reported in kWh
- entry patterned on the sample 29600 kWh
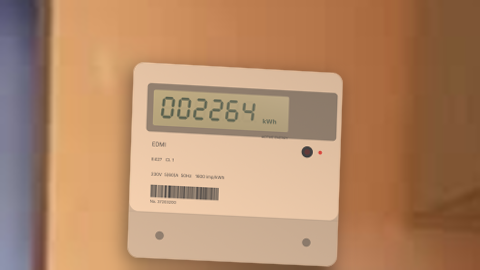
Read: 2264 kWh
